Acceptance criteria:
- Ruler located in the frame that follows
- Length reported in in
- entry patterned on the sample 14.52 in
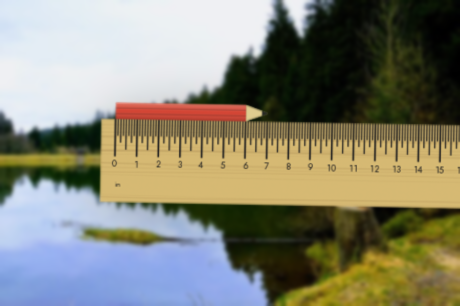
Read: 7 in
